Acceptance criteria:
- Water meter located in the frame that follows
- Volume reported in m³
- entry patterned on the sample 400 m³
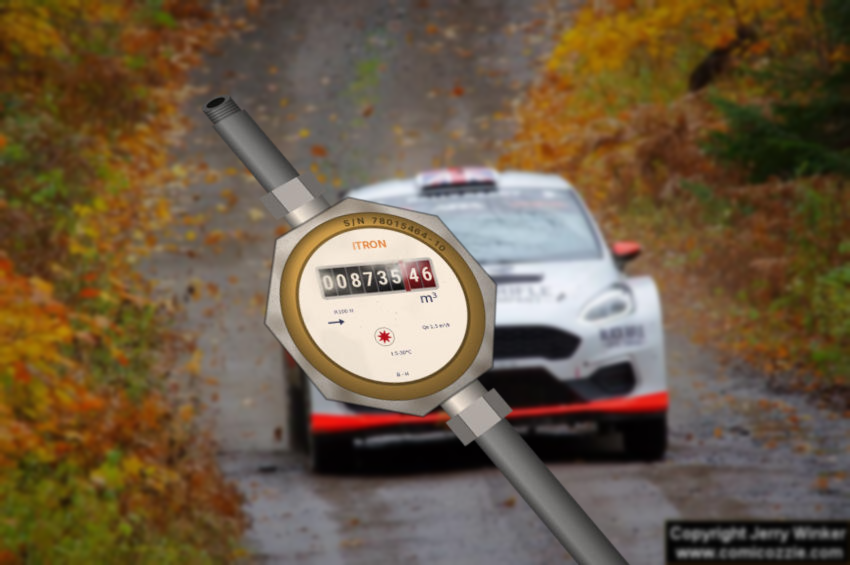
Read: 8735.46 m³
